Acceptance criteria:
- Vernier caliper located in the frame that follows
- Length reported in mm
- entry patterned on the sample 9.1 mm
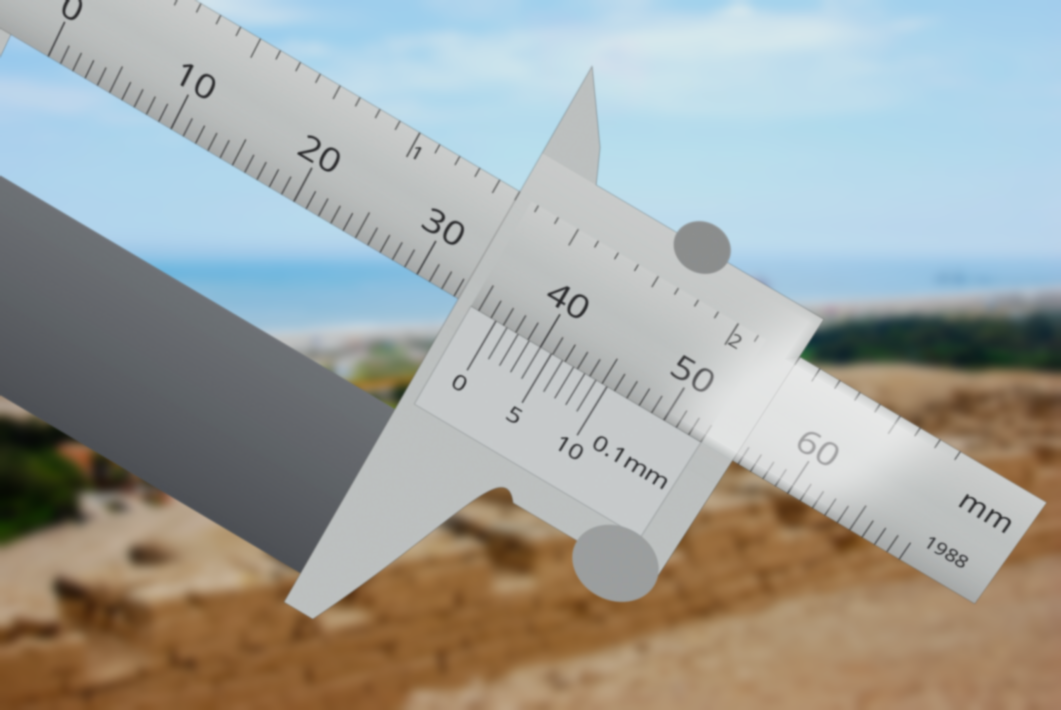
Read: 36.4 mm
